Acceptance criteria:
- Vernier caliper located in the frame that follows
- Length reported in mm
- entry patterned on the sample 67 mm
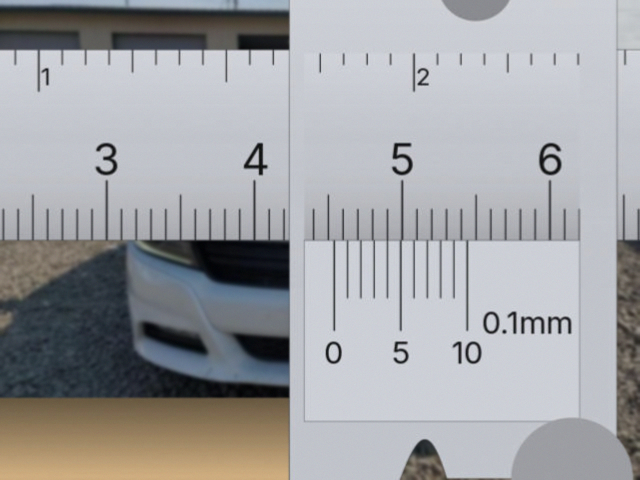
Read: 45.4 mm
